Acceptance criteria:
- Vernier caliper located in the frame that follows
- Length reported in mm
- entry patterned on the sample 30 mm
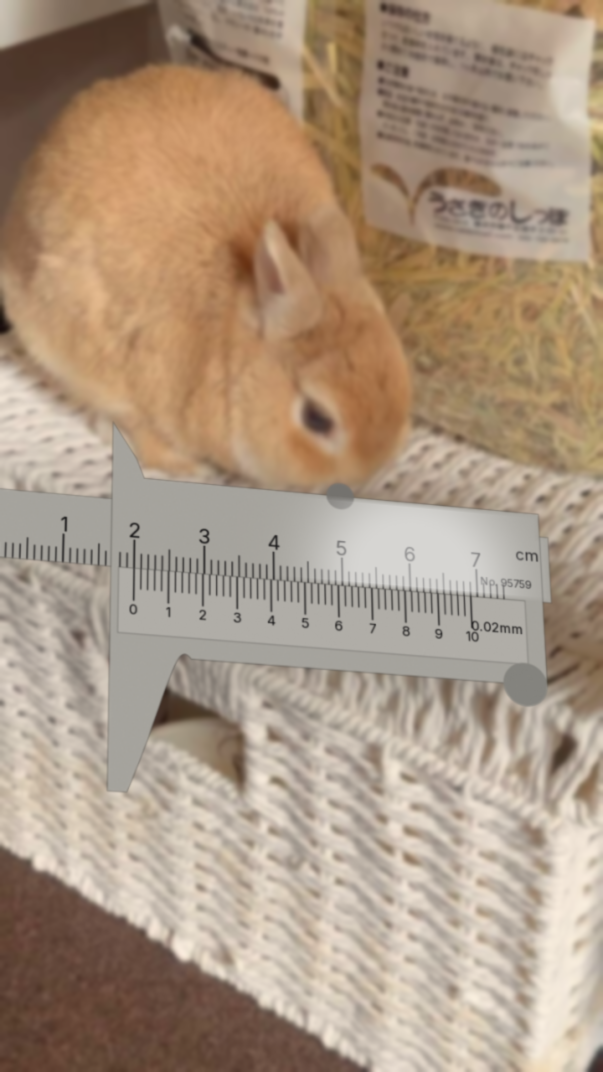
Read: 20.0 mm
